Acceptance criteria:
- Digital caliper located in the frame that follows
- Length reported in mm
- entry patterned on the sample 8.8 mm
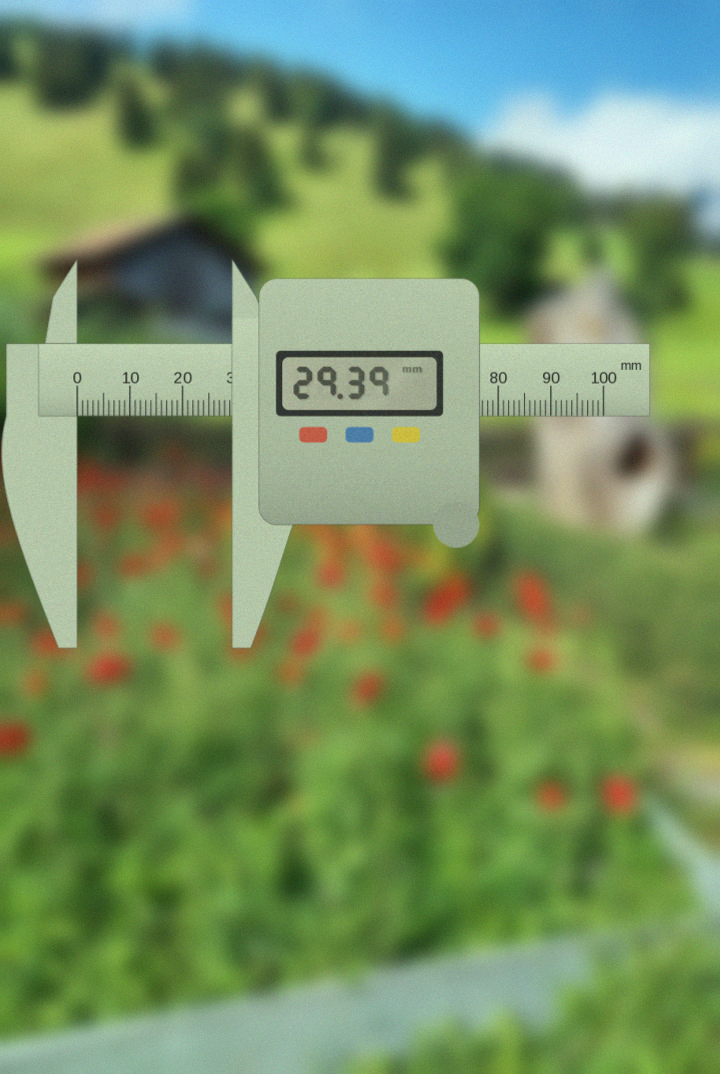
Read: 29.39 mm
